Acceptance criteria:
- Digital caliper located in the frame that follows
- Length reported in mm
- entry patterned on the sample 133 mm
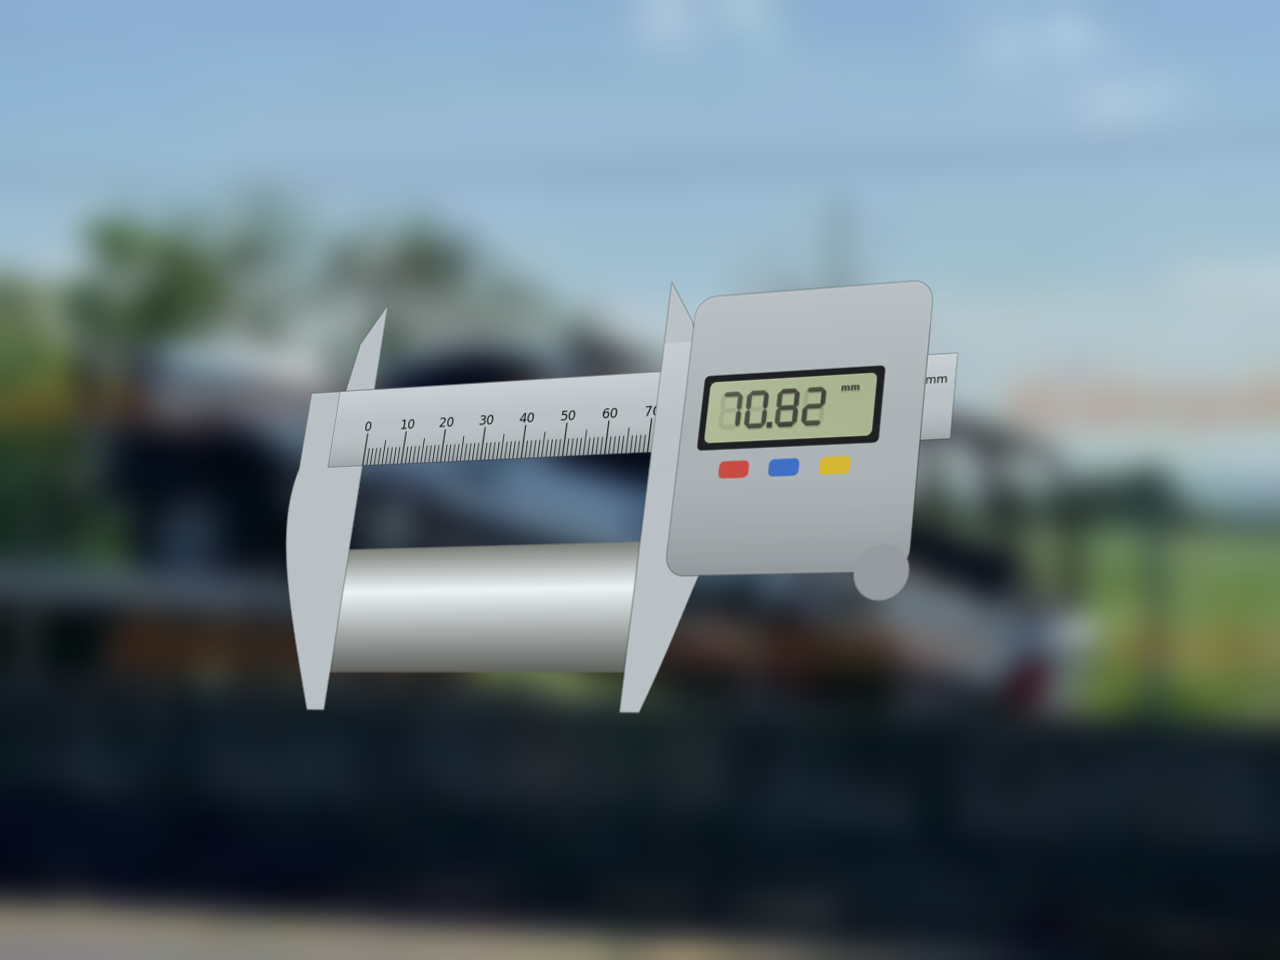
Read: 70.82 mm
